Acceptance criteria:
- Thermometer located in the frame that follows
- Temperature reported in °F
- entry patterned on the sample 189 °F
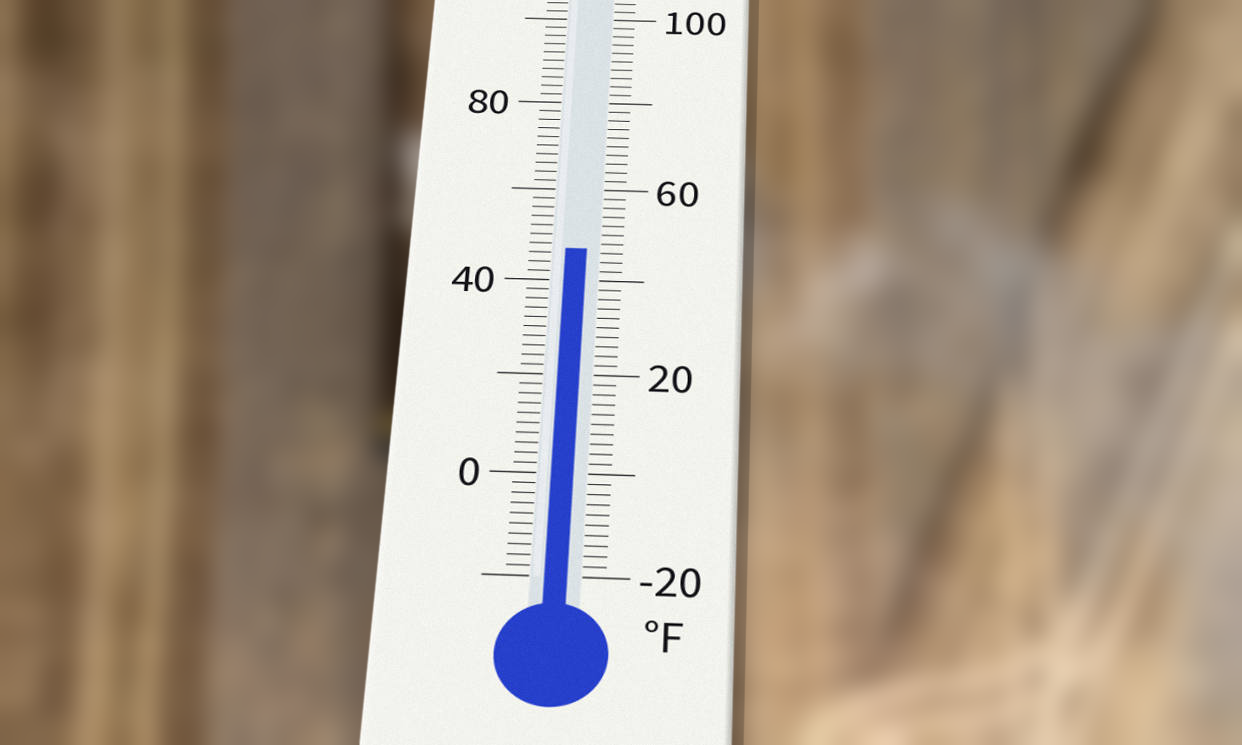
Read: 47 °F
